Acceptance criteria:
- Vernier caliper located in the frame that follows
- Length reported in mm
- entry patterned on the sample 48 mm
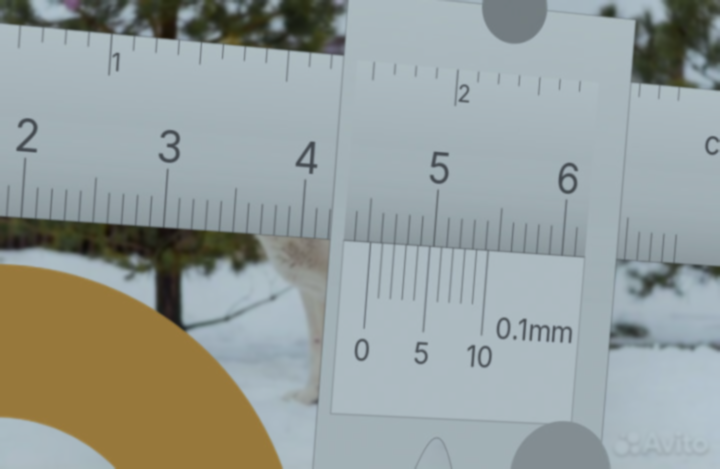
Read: 45.2 mm
